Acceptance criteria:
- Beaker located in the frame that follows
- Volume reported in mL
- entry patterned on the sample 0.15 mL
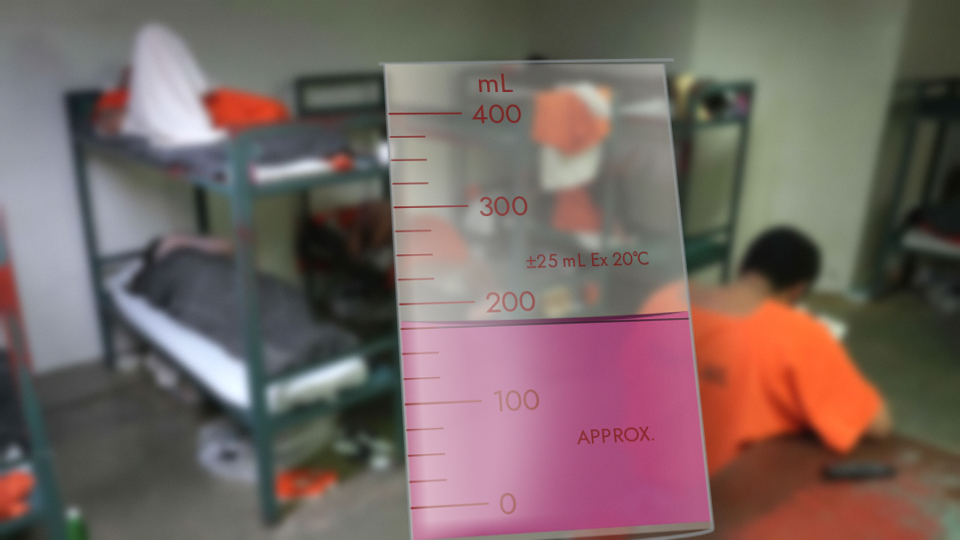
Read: 175 mL
